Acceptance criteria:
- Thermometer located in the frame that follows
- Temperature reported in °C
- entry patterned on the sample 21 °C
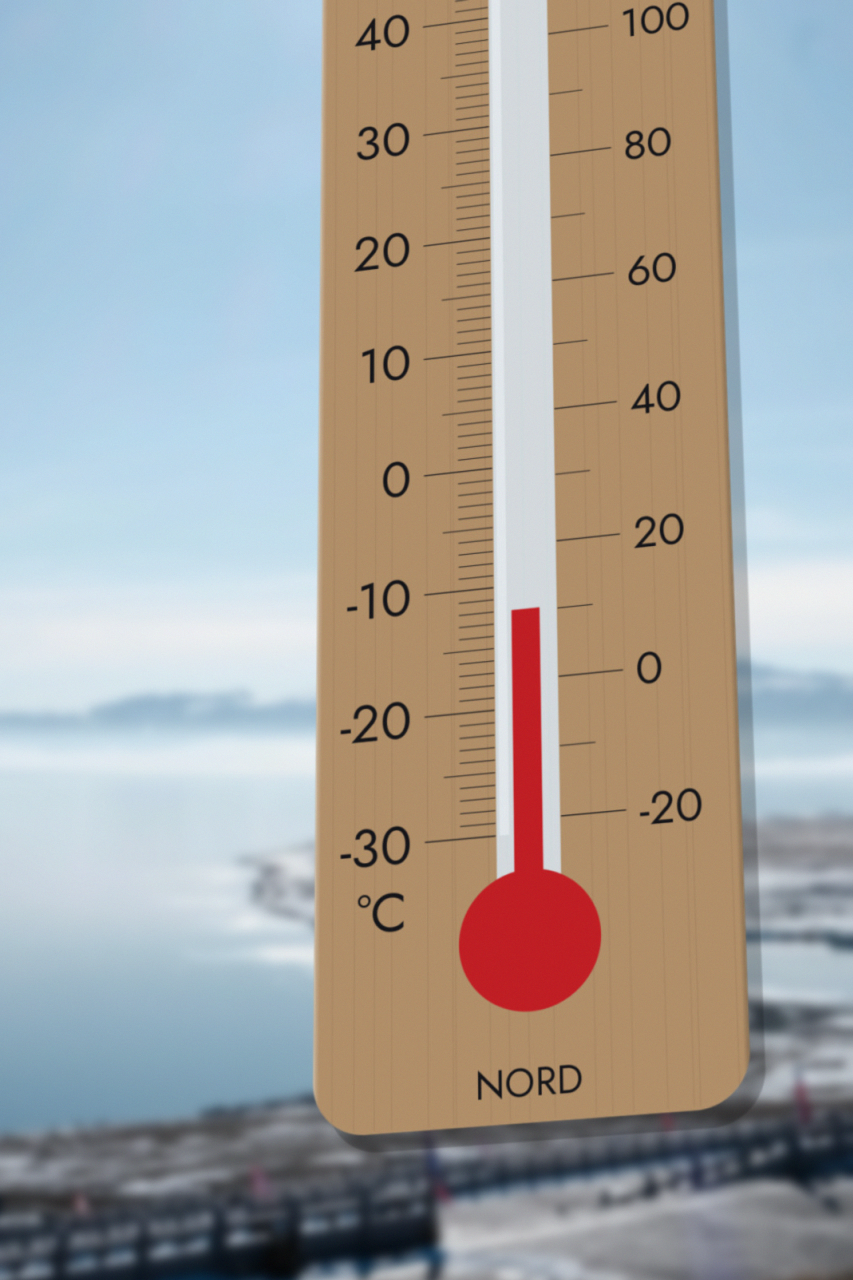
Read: -12 °C
